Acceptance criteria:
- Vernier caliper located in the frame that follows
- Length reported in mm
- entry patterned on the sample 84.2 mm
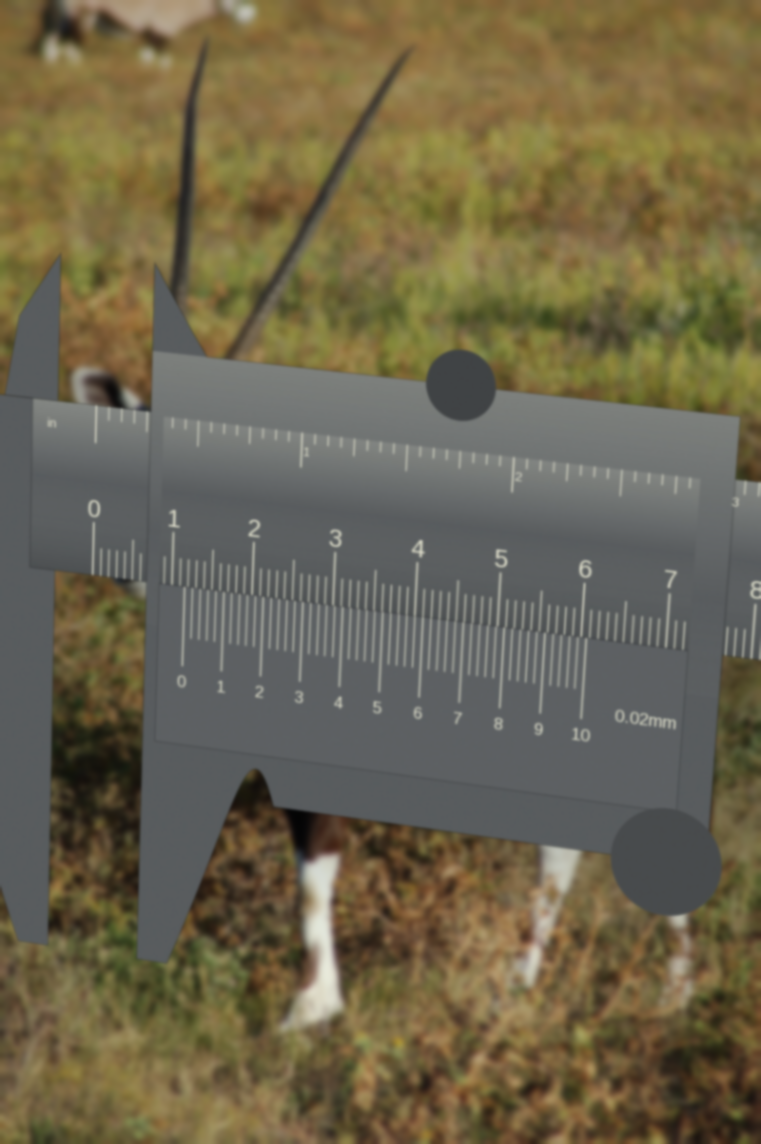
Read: 11.6 mm
